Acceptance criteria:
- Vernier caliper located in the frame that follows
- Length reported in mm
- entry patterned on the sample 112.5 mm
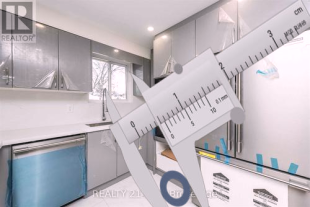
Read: 5.8 mm
